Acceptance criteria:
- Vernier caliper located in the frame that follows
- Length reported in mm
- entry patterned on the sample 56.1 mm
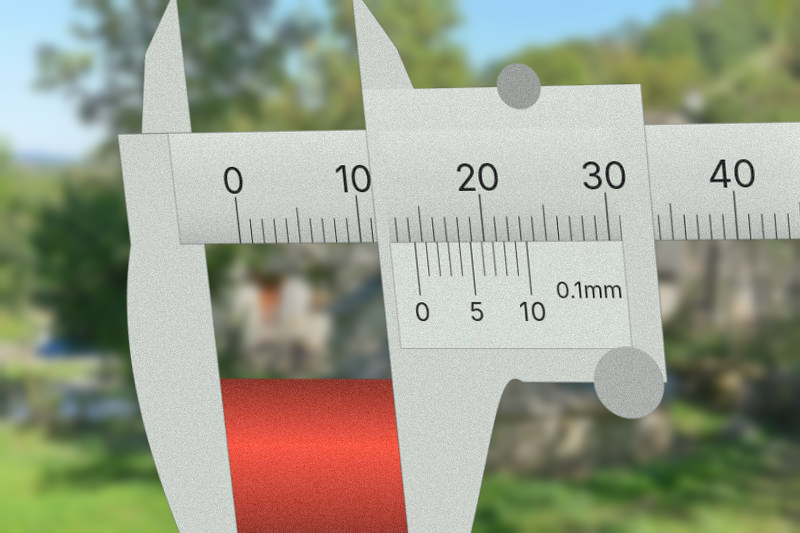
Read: 14.4 mm
